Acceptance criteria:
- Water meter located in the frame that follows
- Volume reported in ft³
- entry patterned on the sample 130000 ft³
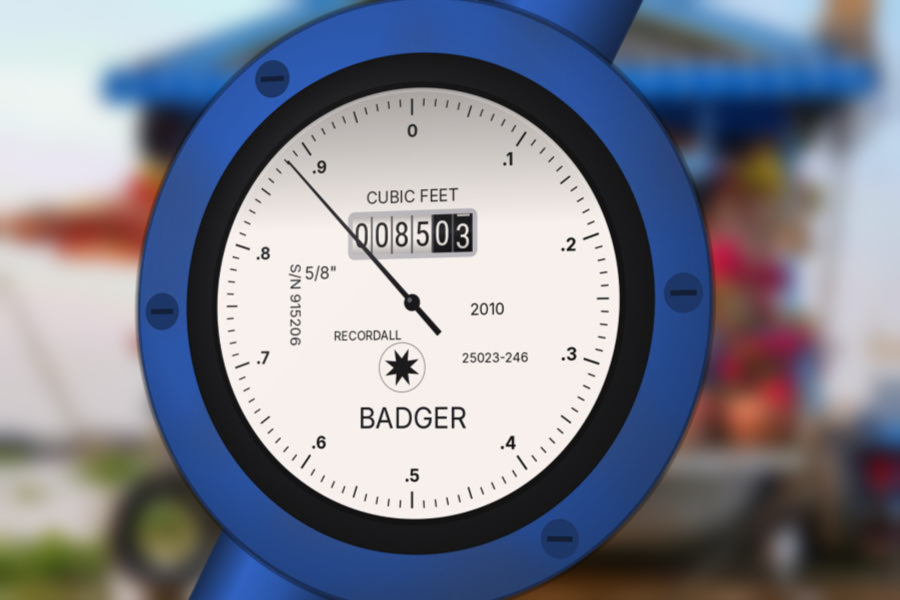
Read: 8502.88 ft³
